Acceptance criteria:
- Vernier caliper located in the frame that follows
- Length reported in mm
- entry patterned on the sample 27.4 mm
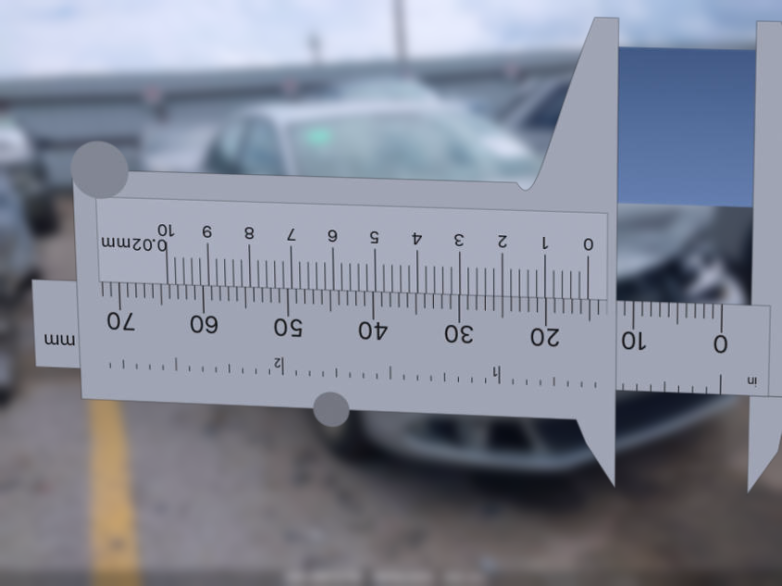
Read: 15.2 mm
